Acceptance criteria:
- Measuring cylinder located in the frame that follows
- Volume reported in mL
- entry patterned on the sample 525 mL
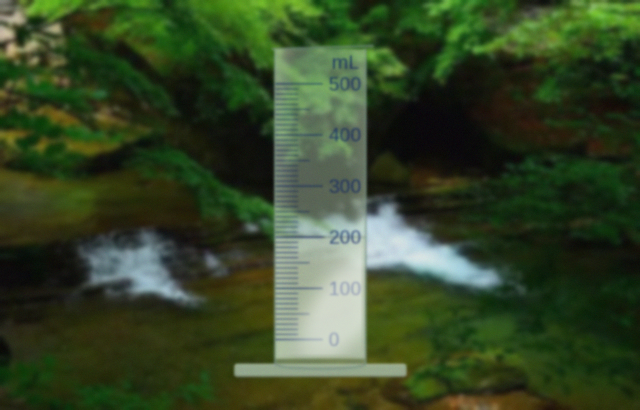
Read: 200 mL
